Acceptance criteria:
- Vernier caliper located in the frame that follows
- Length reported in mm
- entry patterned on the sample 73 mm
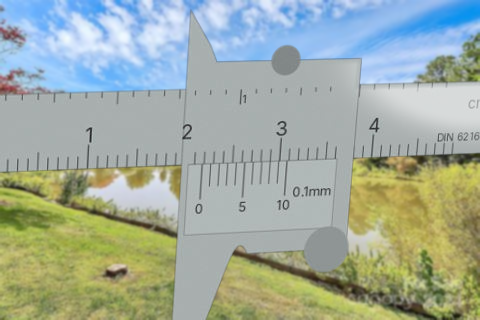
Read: 21.8 mm
